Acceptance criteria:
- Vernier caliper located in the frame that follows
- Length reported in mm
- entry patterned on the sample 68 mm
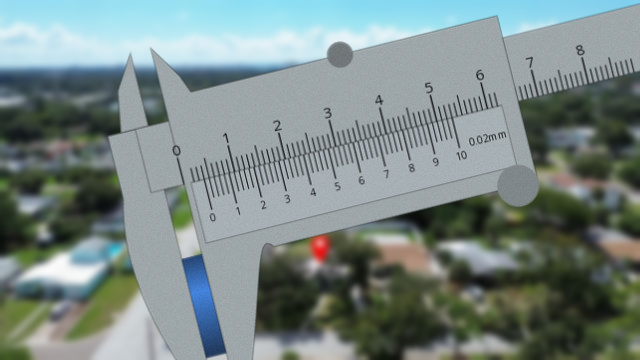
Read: 4.0 mm
